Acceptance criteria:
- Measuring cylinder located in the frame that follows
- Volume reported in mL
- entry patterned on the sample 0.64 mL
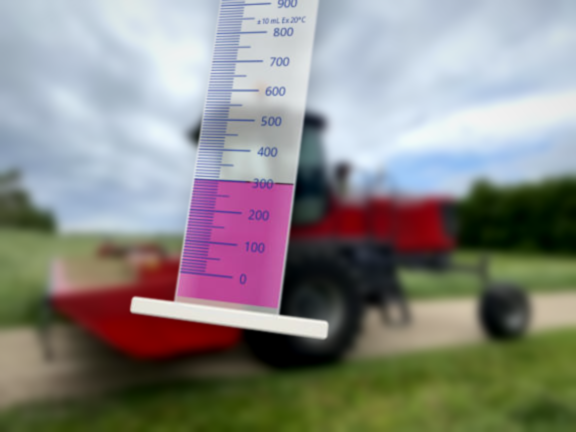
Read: 300 mL
